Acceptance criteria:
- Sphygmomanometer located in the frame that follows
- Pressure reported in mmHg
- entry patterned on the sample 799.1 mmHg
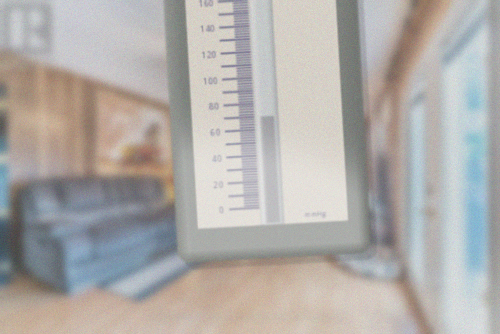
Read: 70 mmHg
